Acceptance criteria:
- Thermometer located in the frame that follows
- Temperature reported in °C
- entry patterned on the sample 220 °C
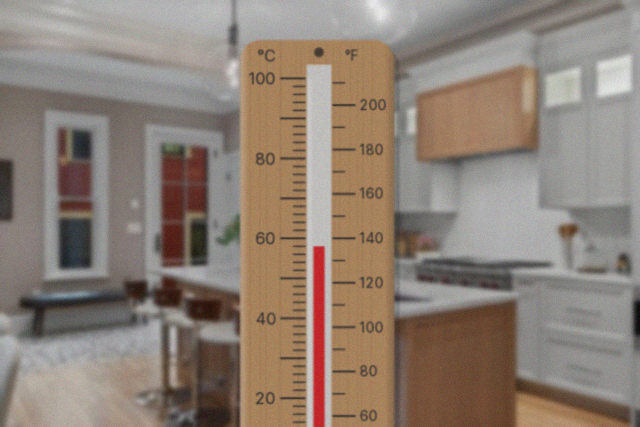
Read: 58 °C
